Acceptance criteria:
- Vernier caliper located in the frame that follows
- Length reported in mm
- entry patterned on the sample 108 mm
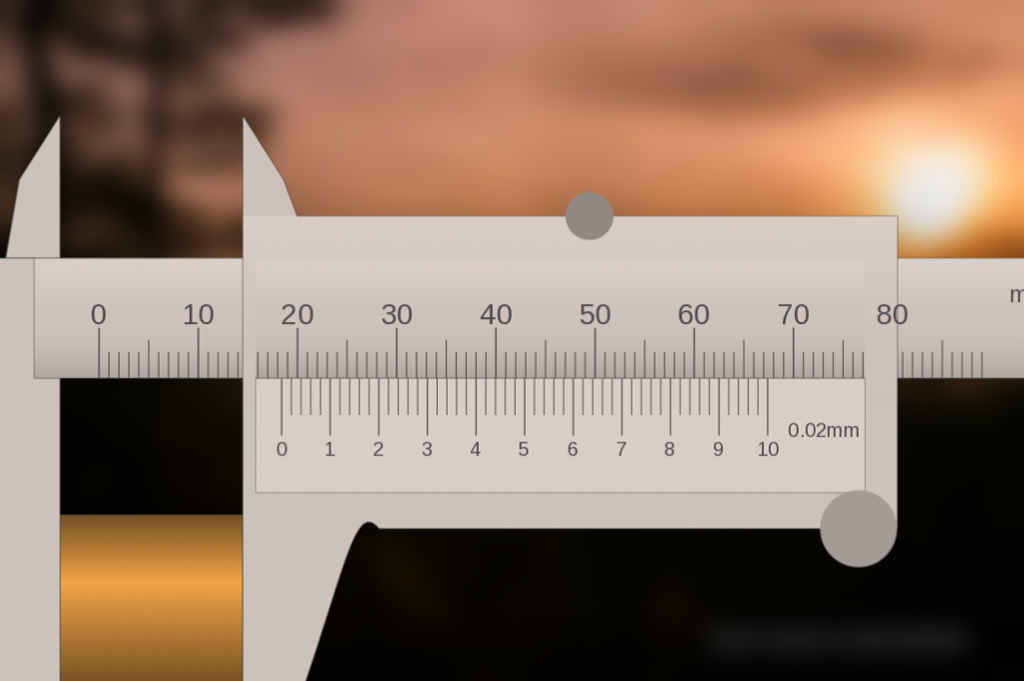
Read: 18.4 mm
